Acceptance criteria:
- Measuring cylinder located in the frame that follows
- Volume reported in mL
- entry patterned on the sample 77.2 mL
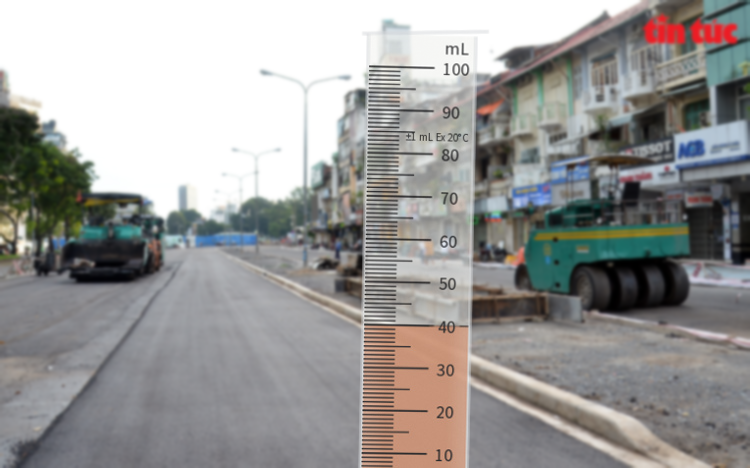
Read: 40 mL
